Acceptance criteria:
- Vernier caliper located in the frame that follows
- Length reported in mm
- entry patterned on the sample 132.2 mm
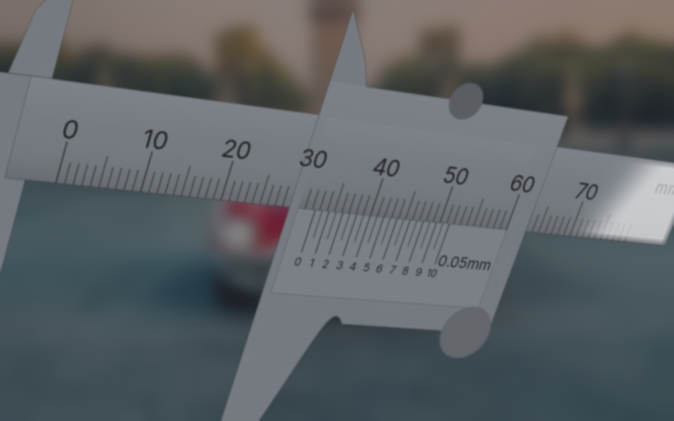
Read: 32.4 mm
